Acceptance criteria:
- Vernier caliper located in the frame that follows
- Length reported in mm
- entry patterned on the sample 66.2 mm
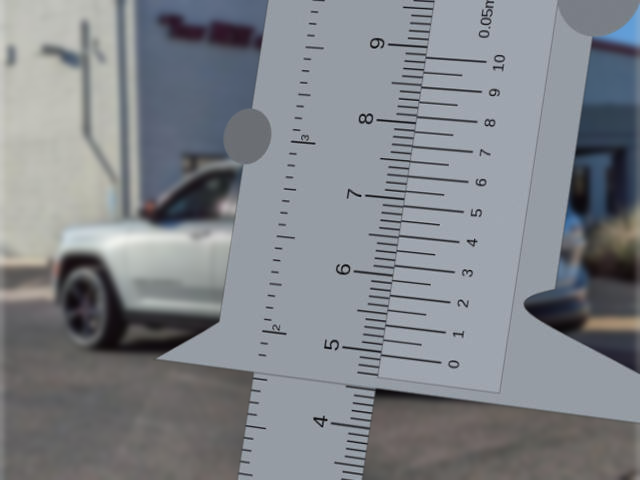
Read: 49.6 mm
